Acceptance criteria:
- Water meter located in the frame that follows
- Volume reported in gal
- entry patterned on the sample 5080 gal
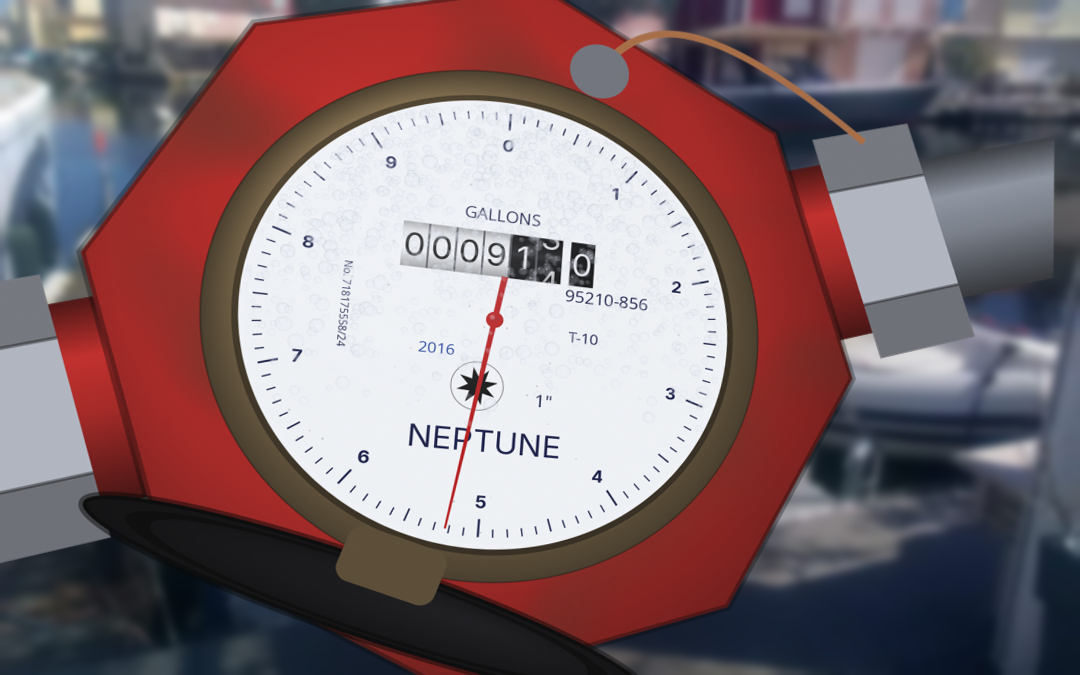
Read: 9135.2 gal
